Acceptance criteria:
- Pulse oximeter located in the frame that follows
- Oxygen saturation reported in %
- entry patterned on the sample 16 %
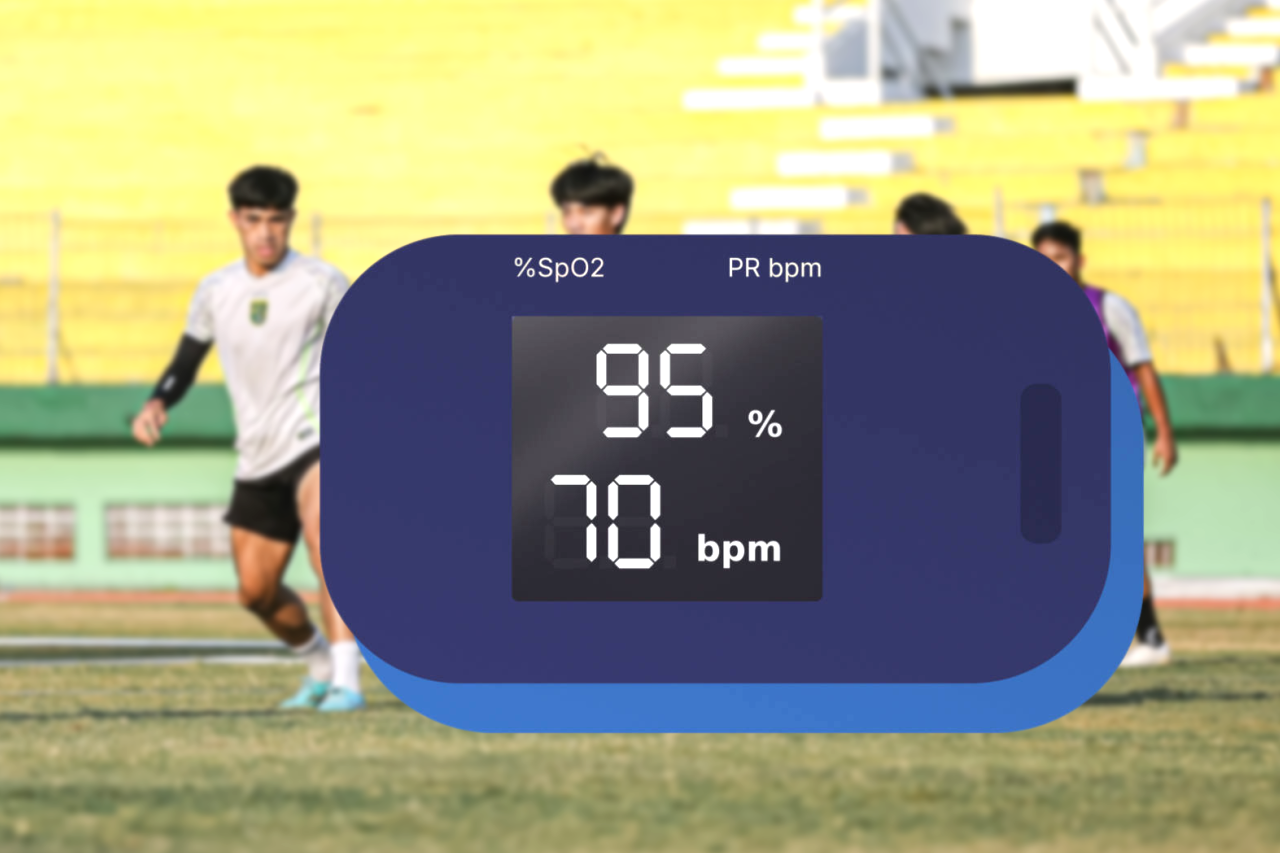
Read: 95 %
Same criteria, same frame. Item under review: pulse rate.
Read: 70 bpm
